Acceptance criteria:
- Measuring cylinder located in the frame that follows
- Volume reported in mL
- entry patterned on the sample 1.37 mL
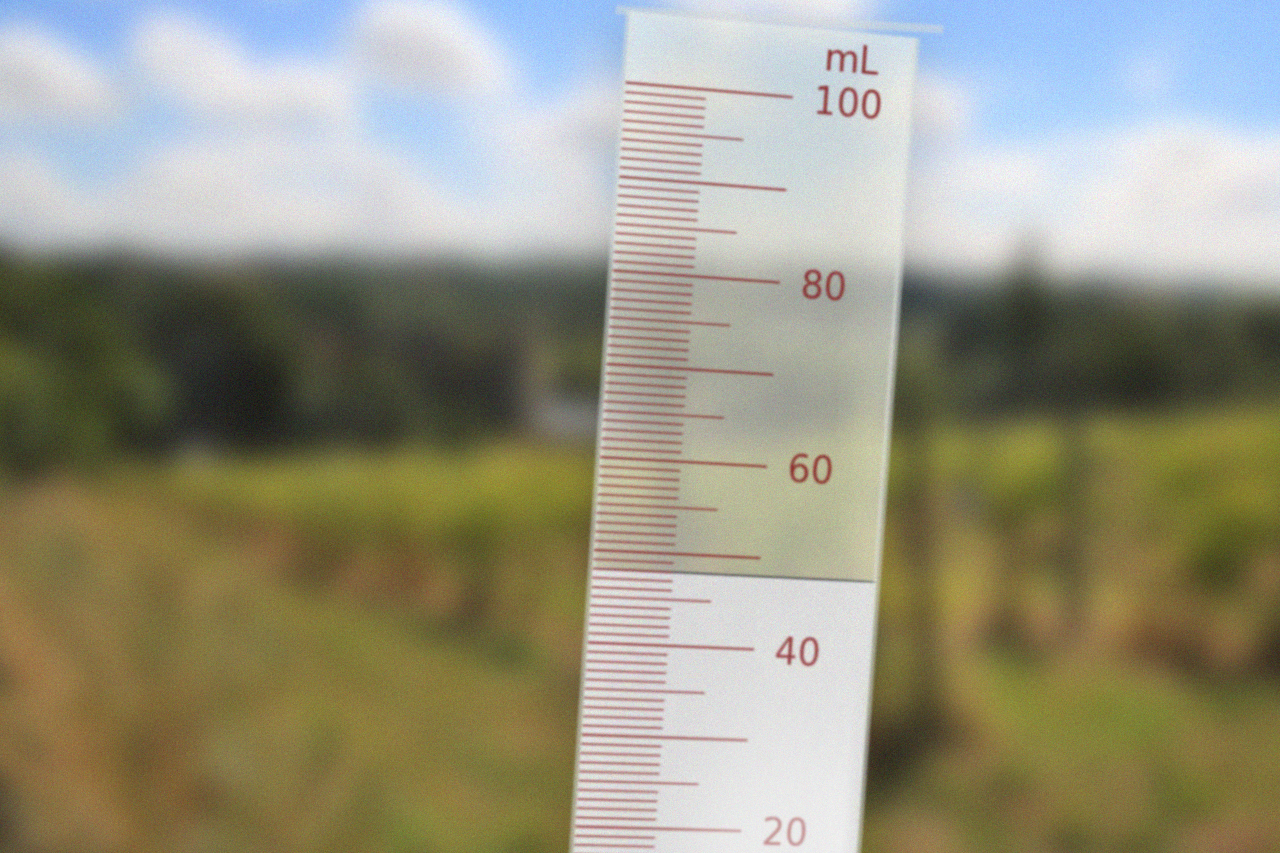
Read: 48 mL
